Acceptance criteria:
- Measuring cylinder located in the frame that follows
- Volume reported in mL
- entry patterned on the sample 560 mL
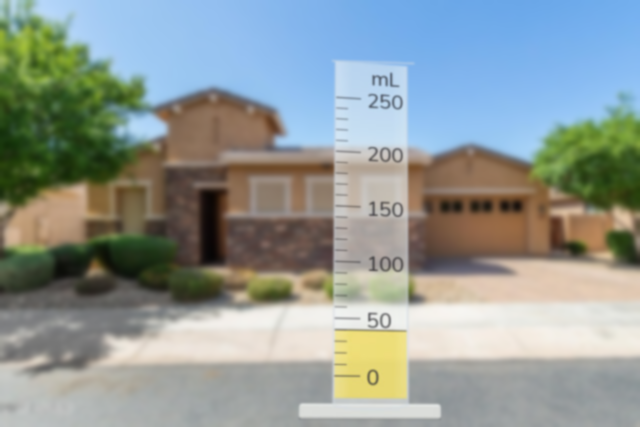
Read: 40 mL
